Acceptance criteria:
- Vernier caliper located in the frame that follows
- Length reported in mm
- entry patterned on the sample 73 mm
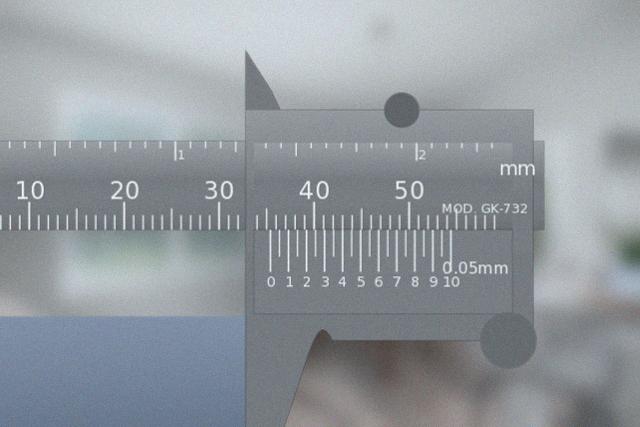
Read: 35.4 mm
